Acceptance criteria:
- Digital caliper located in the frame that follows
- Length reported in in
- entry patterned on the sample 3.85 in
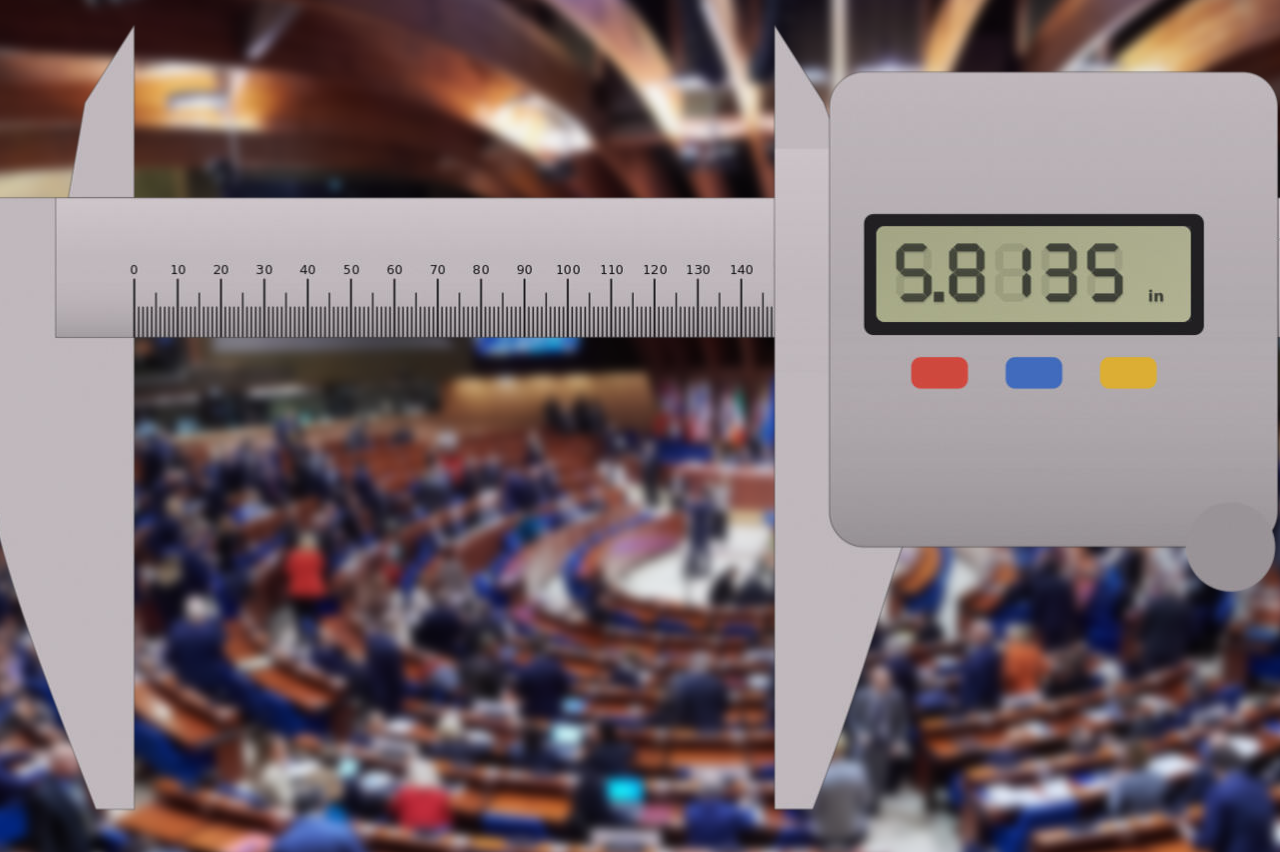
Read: 5.8135 in
